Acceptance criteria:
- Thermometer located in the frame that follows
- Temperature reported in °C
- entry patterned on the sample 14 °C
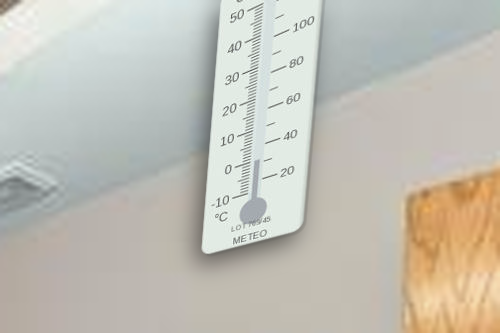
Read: 0 °C
